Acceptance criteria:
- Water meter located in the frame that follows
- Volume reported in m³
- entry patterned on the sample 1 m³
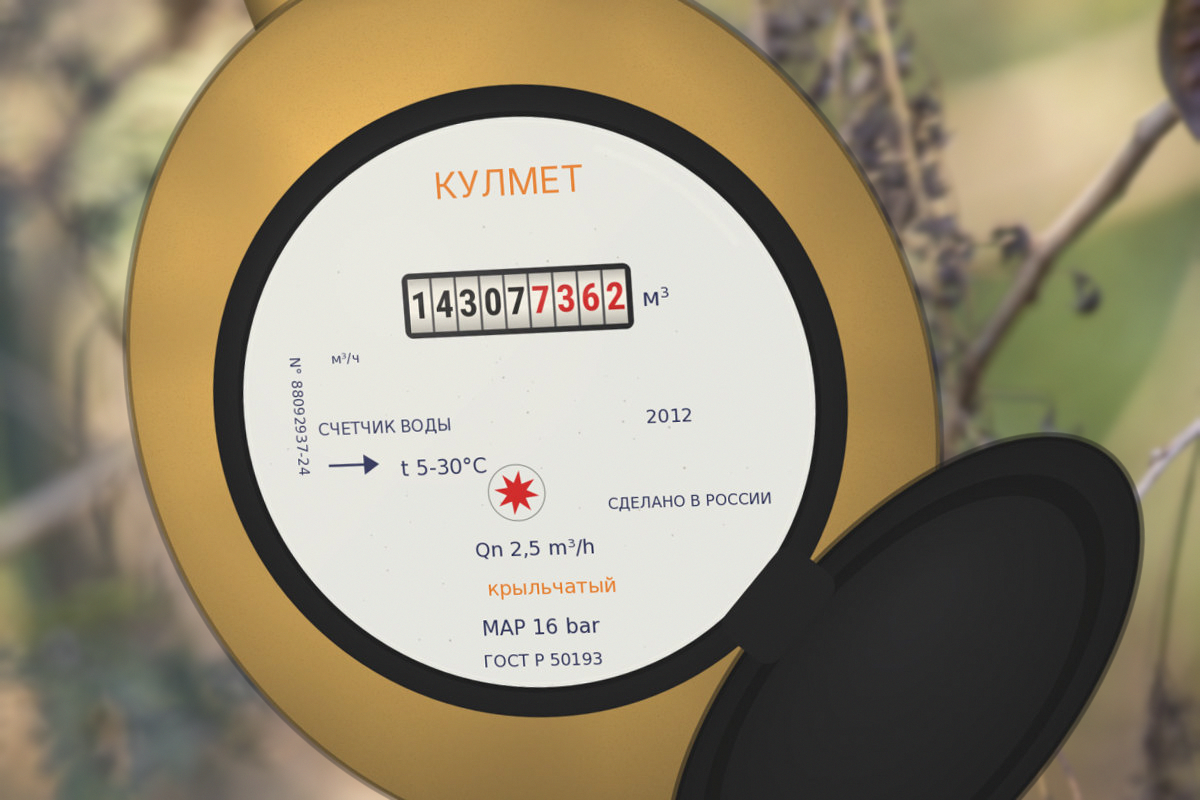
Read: 14307.7362 m³
